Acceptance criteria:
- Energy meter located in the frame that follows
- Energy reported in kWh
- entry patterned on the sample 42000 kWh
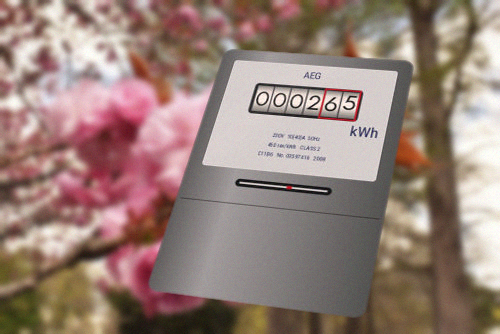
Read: 2.65 kWh
